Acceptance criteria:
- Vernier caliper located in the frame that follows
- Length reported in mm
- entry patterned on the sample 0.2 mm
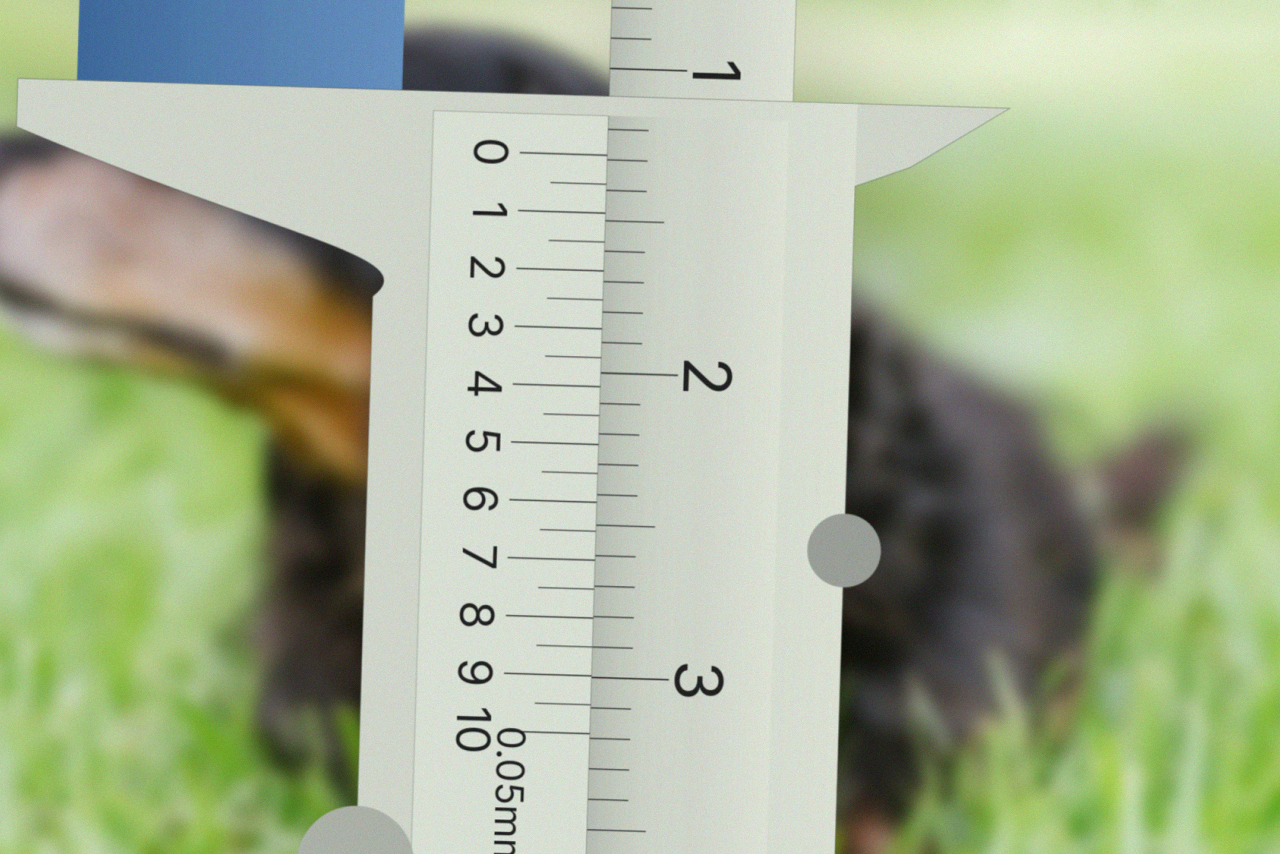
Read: 12.85 mm
